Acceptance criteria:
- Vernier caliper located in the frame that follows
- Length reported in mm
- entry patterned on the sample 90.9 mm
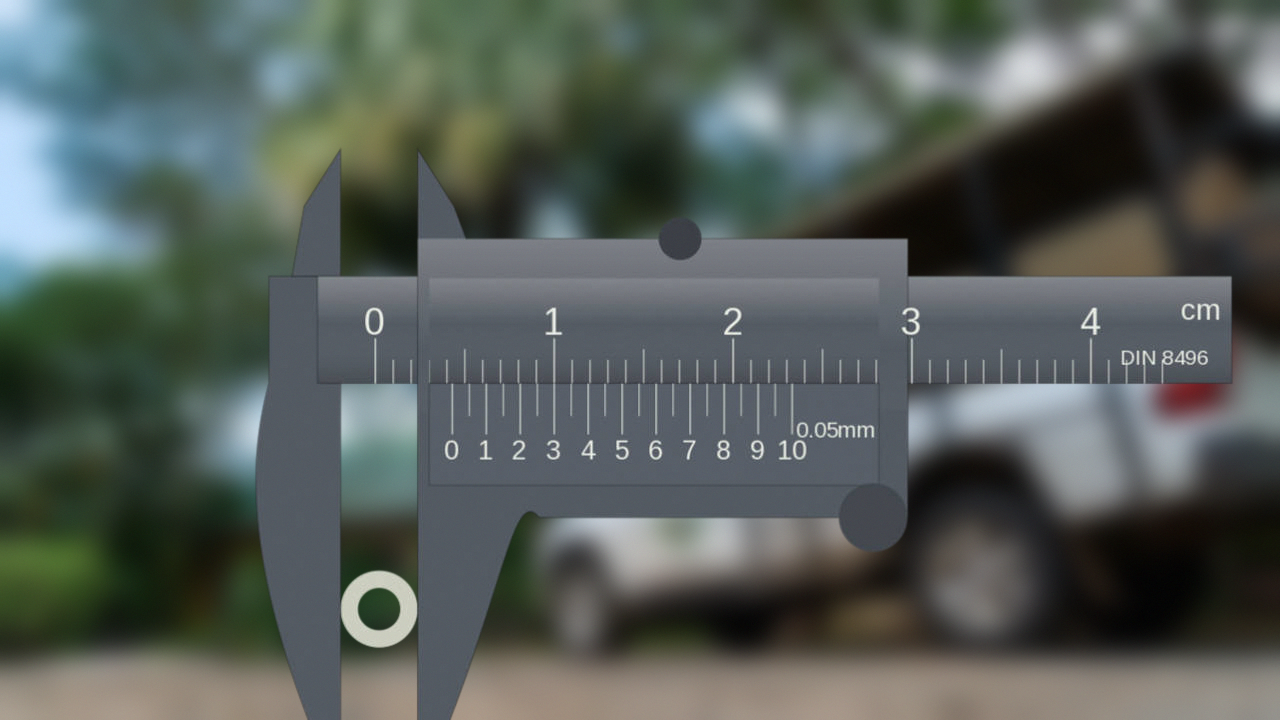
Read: 4.3 mm
